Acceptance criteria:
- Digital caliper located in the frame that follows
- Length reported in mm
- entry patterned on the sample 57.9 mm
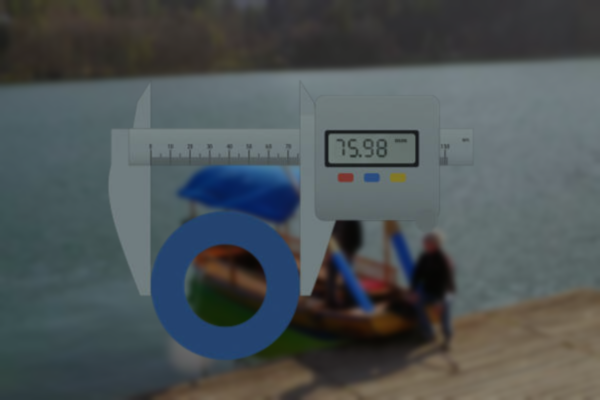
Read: 75.98 mm
